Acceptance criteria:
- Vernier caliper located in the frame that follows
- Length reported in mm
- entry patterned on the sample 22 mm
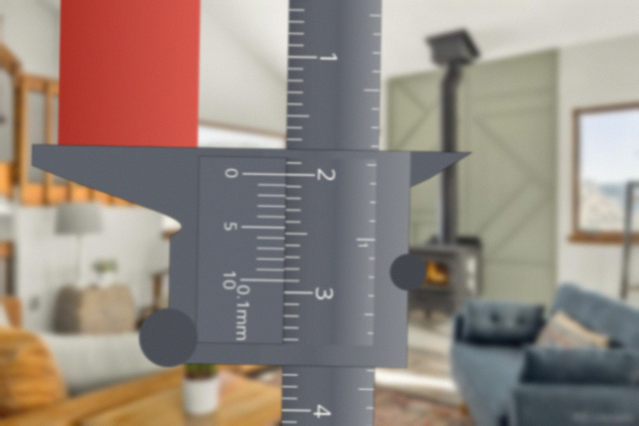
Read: 20.0 mm
